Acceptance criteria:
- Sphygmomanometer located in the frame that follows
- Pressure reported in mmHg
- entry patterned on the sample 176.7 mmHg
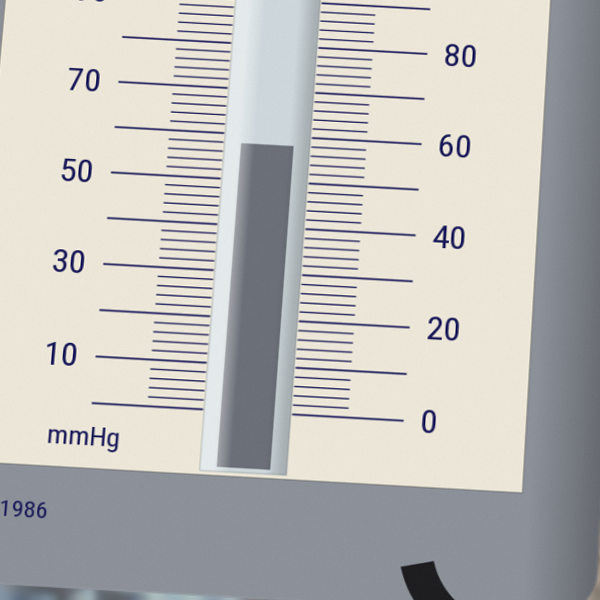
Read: 58 mmHg
